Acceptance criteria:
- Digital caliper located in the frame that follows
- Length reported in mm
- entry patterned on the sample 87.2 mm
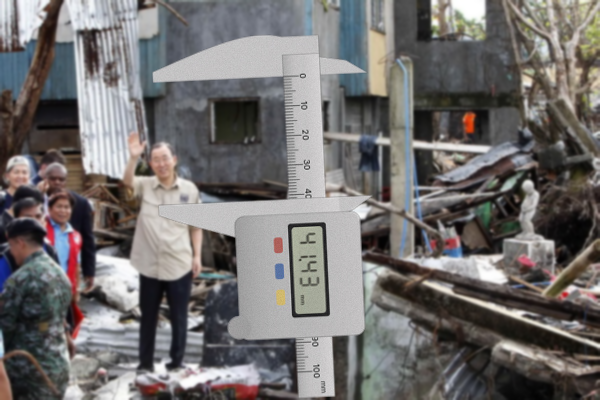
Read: 41.43 mm
